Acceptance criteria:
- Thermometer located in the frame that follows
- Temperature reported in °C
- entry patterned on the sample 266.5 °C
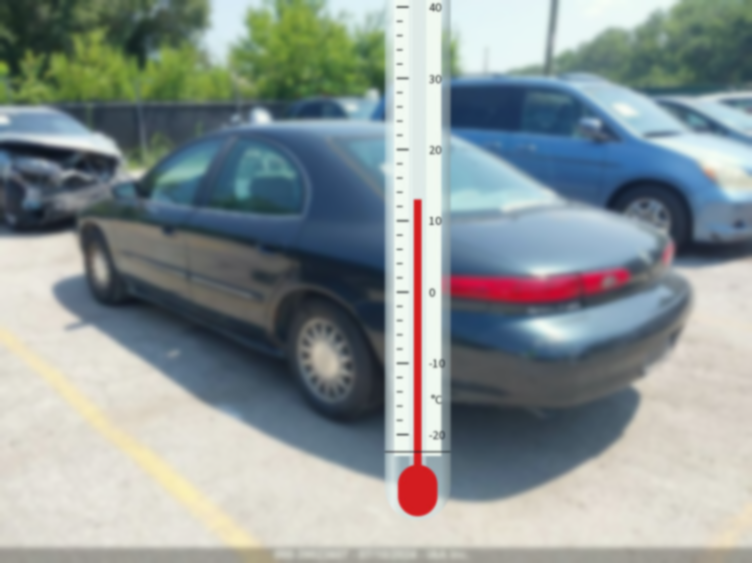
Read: 13 °C
